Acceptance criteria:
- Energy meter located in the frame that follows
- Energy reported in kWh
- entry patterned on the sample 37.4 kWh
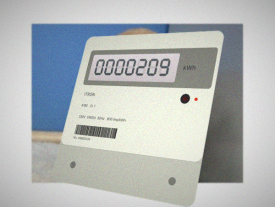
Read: 209 kWh
